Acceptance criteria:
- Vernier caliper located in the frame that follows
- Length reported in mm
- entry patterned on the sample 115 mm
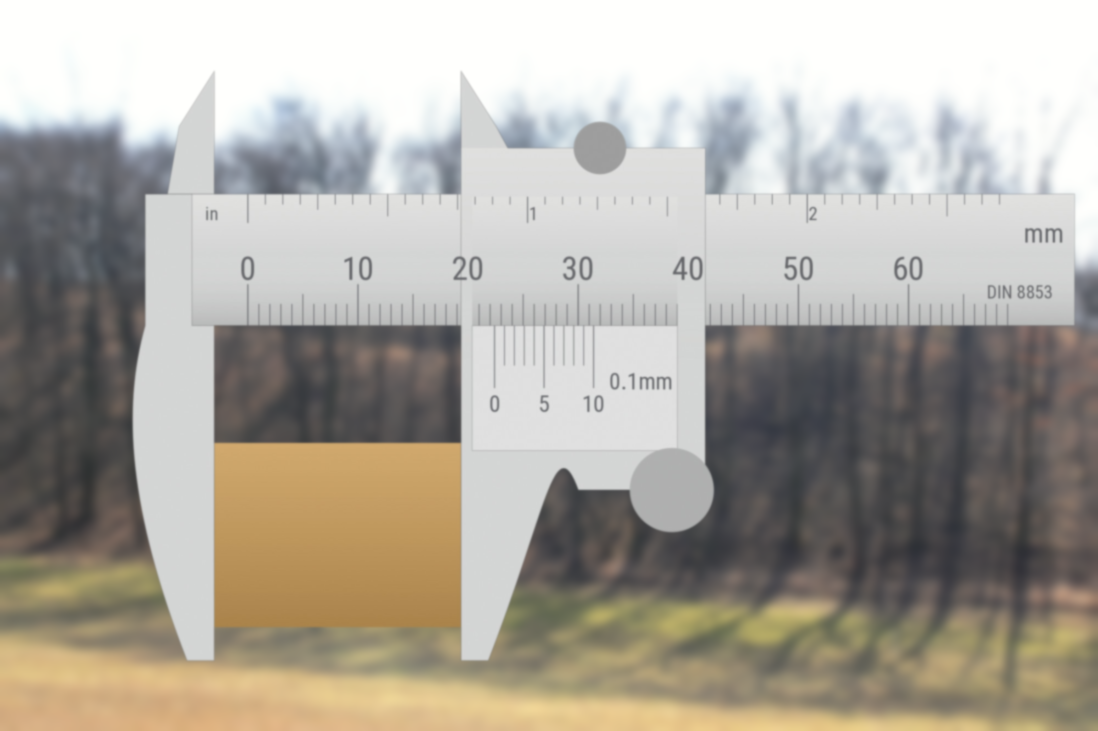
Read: 22.4 mm
